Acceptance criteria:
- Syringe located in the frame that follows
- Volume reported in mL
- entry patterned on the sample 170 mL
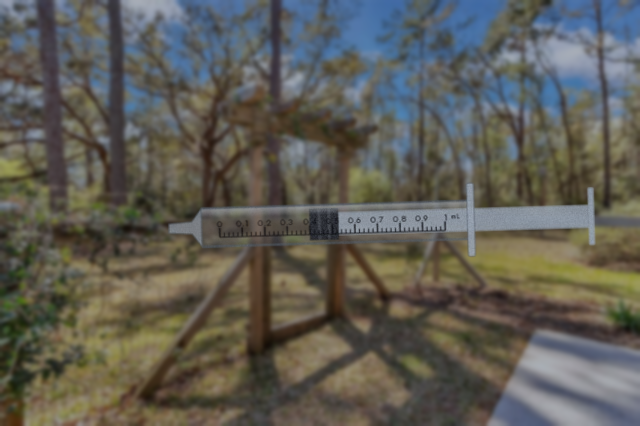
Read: 0.4 mL
